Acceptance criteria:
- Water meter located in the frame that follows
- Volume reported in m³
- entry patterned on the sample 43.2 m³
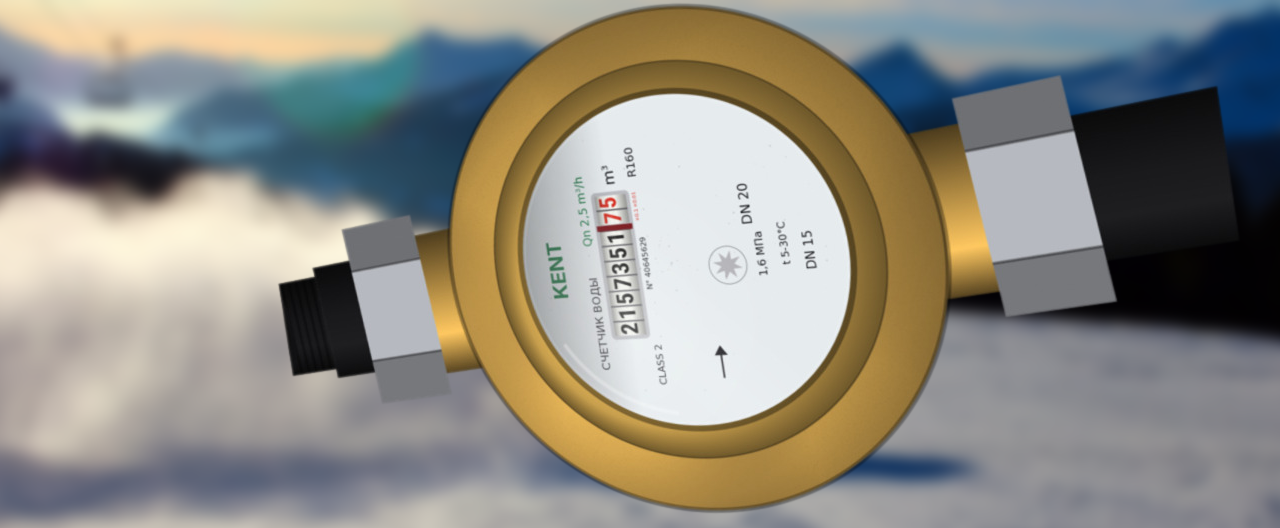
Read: 2157351.75 m³
